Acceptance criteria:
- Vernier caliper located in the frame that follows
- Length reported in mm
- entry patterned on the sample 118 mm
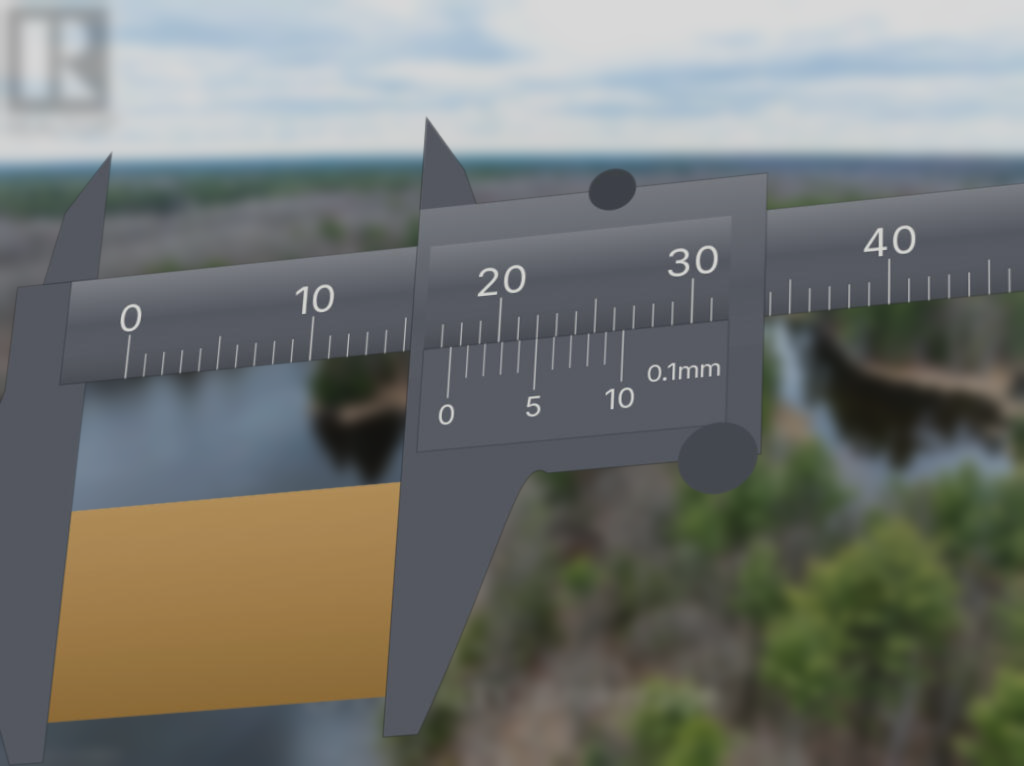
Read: 17.5 mm
